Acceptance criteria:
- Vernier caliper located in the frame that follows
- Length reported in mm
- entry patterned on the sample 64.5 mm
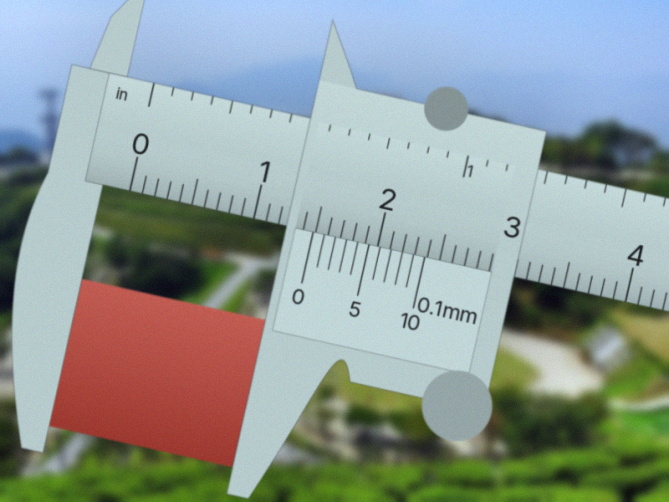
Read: 14.8 mm
